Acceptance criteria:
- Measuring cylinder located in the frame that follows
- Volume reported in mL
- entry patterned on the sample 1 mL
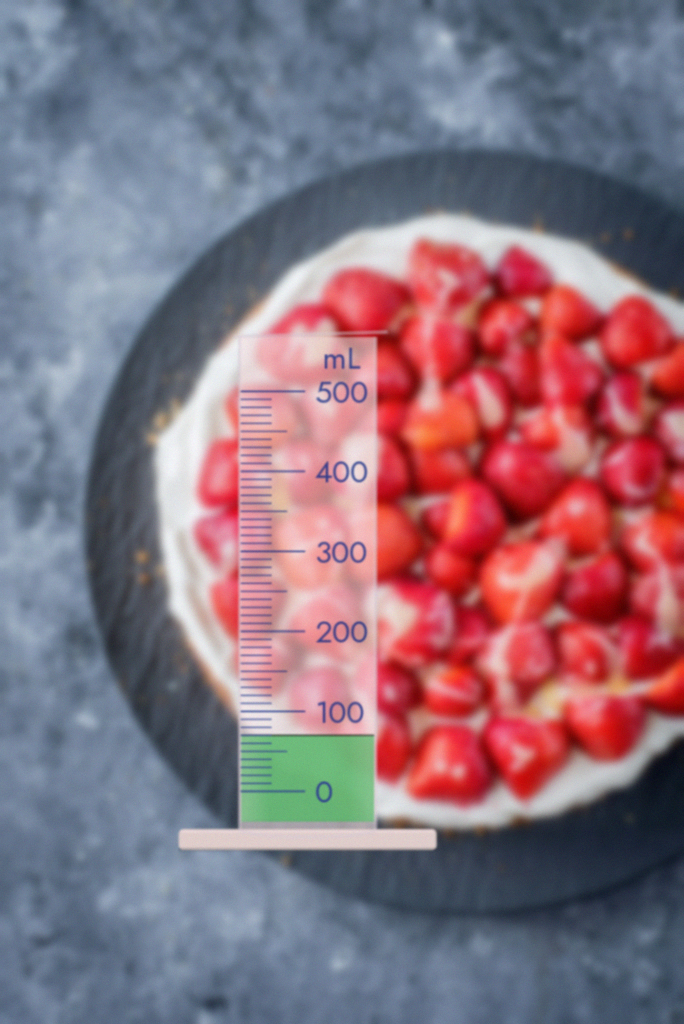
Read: 70 mL
